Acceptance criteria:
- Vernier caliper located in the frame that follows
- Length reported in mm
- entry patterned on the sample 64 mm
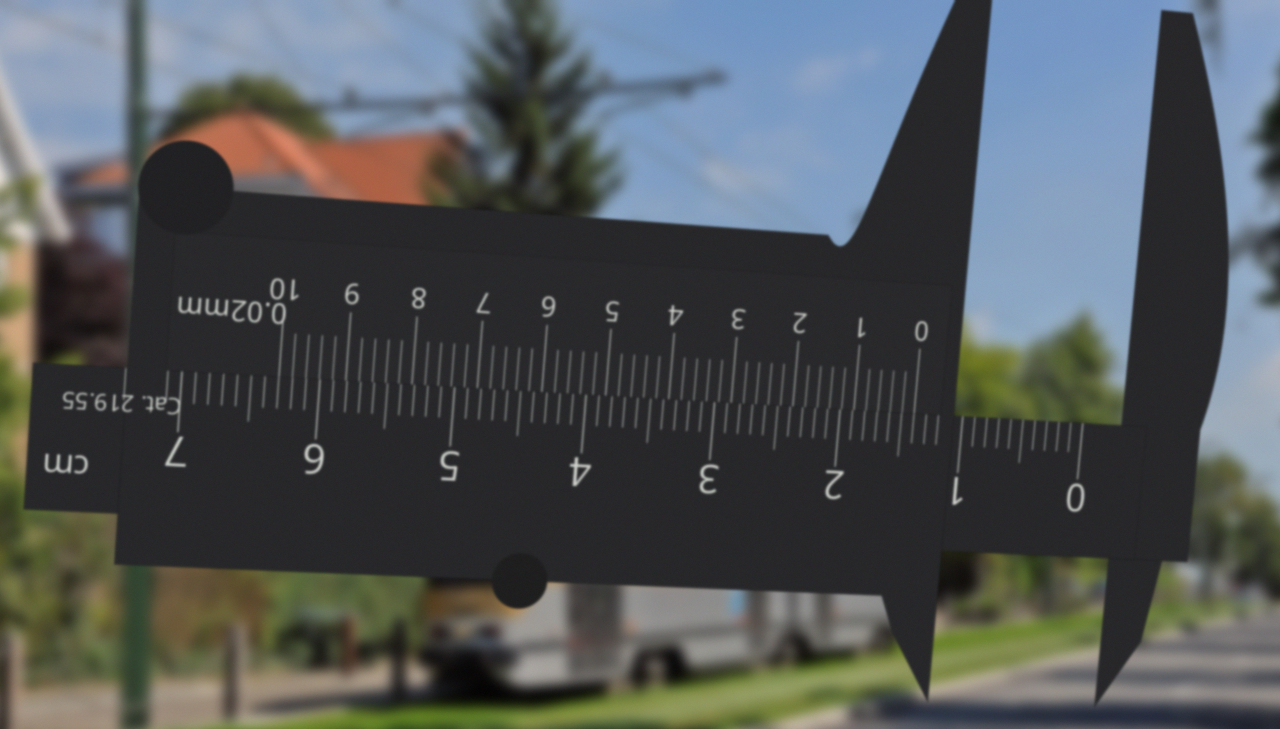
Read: 14.0 mm
